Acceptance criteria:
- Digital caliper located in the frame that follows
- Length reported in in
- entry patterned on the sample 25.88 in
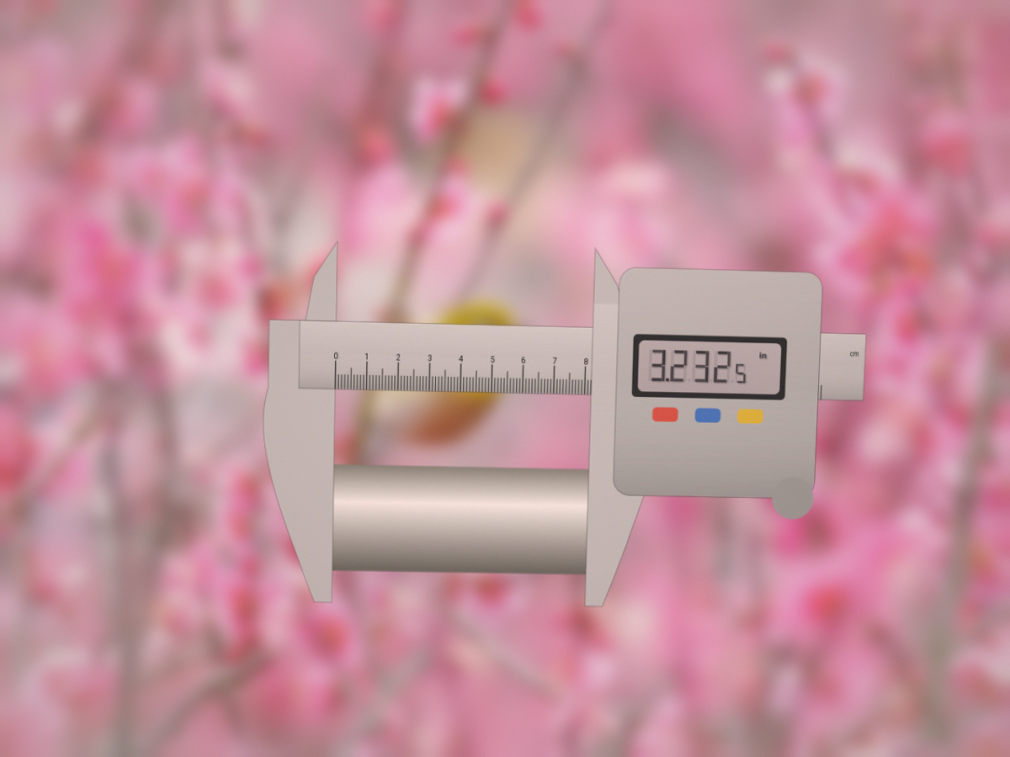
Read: 3.2325 in
